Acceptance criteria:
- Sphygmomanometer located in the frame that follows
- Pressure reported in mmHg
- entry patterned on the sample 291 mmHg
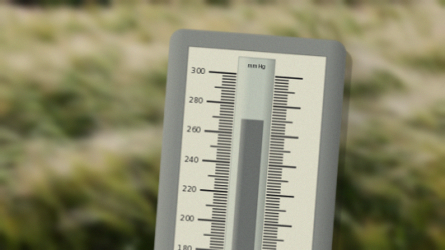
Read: 270 mmHg
